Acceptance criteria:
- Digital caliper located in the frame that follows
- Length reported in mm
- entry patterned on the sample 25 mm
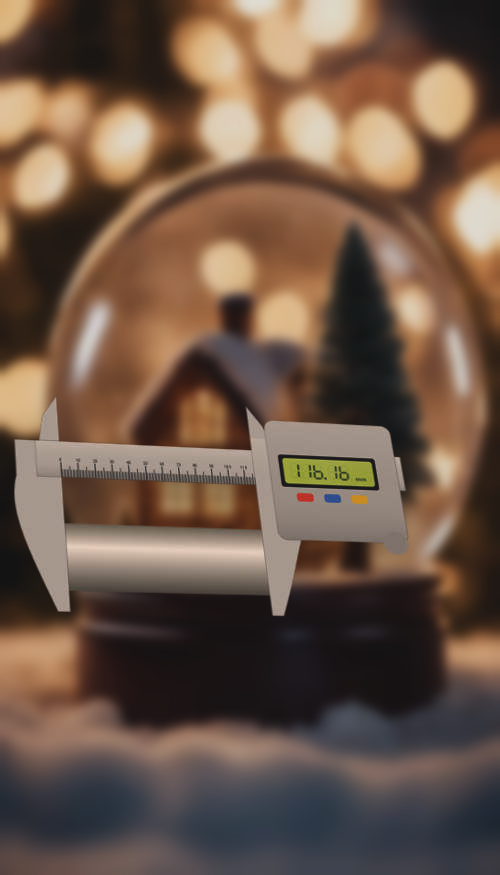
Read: 116.16 mm
